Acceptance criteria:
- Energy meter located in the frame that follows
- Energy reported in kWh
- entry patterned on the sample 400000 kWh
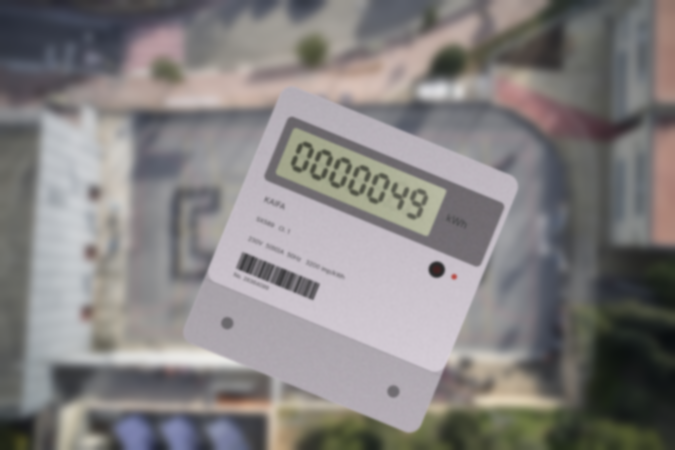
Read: 49 kWh
